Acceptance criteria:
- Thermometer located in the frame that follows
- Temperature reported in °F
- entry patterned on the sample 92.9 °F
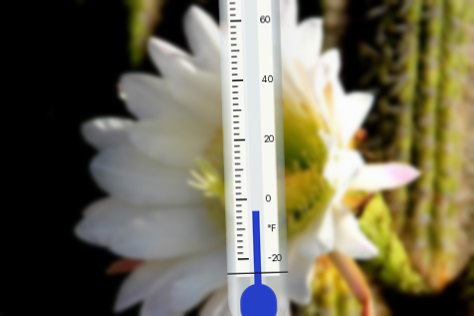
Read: -4 °F
